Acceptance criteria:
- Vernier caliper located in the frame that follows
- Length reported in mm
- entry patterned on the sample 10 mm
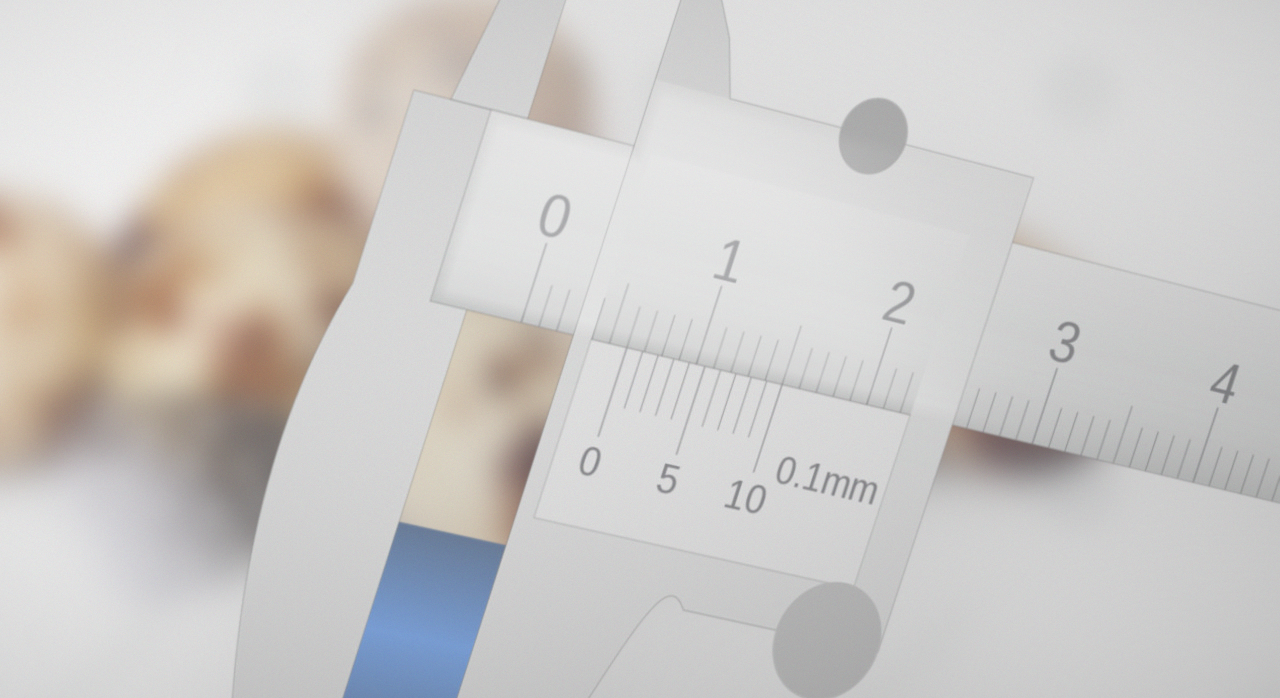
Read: 6.0 mm
